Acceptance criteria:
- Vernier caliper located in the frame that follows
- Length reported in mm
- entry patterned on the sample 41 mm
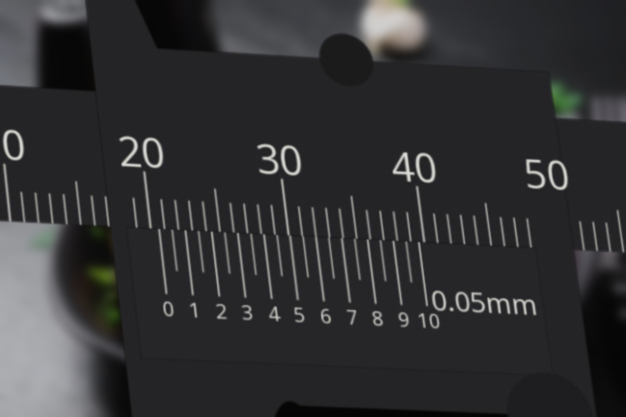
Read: 20.6 mm
